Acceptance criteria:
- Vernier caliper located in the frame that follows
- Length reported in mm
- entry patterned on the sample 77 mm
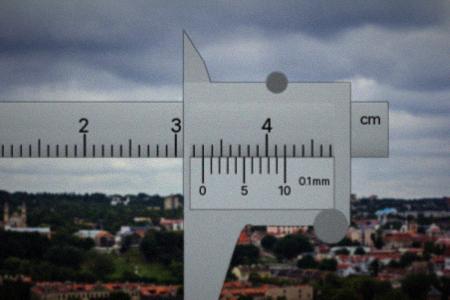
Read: 33.0 mm
